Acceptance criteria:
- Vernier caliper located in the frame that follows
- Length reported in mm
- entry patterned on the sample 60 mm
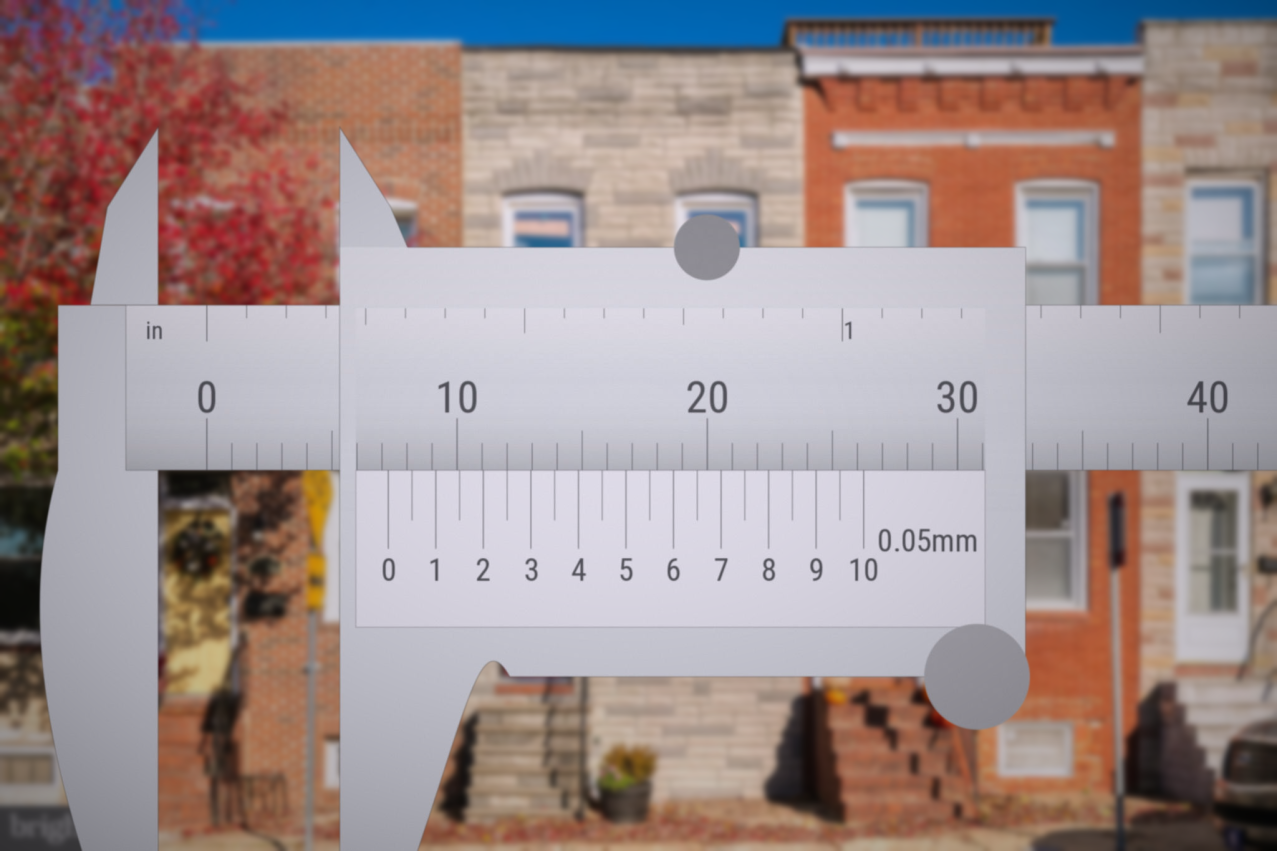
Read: 7.25 mm
